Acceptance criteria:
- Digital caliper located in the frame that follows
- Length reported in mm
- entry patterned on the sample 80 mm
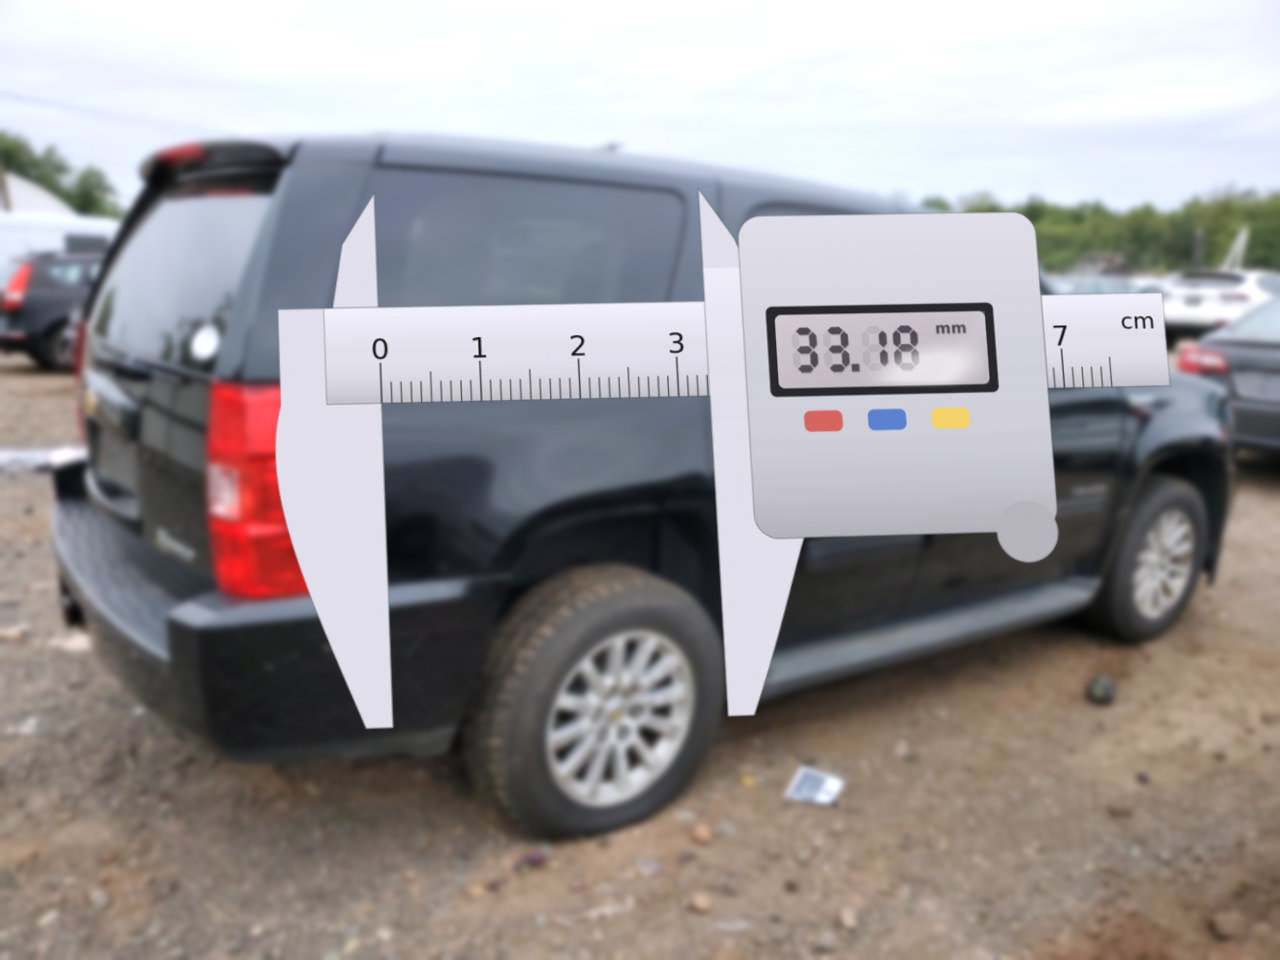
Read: 33.18 mm
